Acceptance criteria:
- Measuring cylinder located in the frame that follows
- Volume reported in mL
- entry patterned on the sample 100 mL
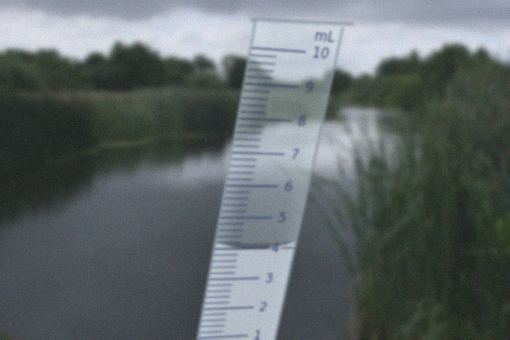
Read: 4 mL
